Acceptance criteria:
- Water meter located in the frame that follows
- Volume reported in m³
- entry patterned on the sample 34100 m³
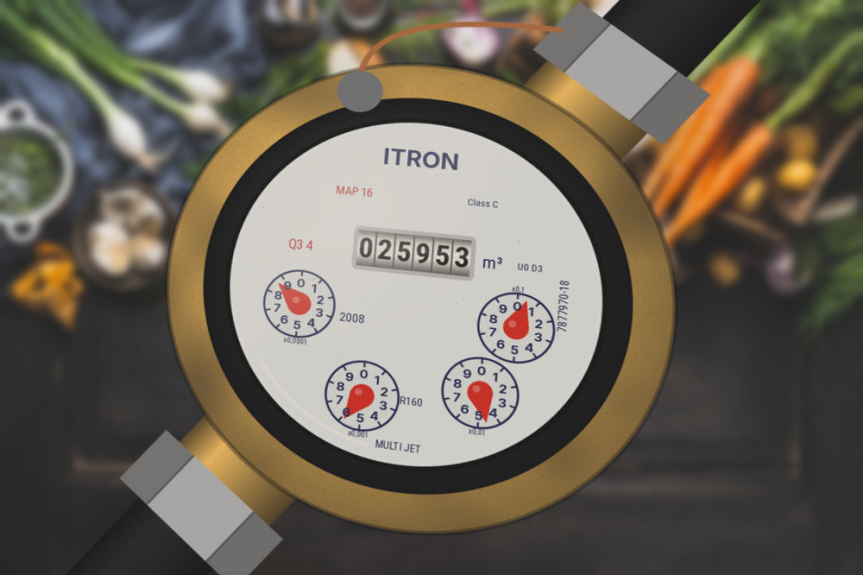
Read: 25953.0458 m³
